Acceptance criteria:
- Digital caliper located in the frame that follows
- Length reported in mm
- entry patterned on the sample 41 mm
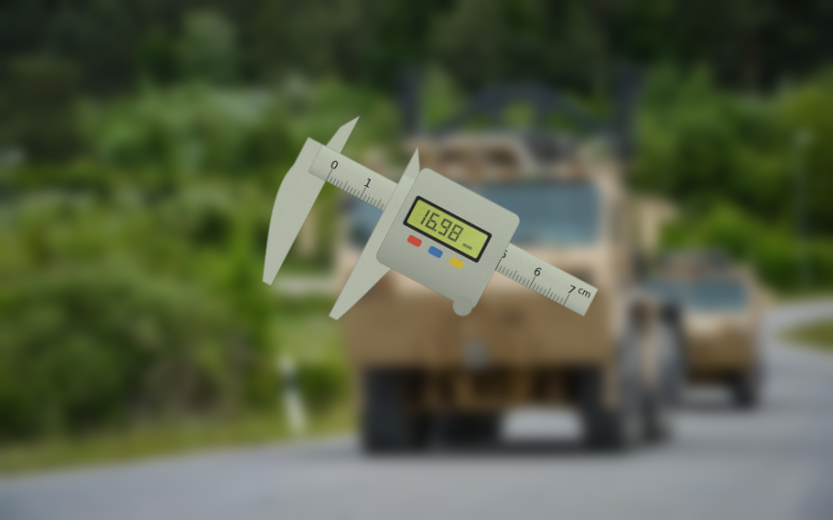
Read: 16.98 mm
